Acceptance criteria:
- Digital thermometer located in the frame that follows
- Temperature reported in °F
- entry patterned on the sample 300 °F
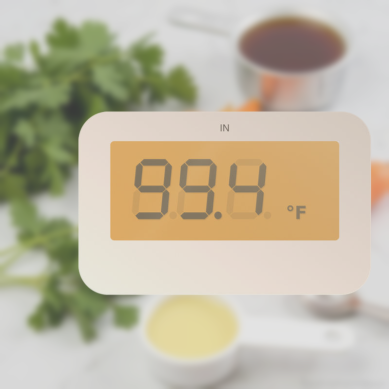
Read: 99.4 °F
